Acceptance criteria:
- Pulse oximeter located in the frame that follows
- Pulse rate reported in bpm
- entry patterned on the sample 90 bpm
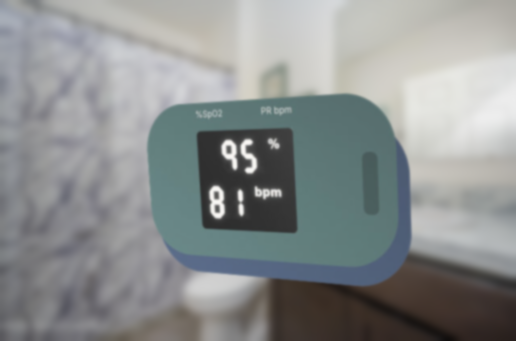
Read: 81 bpm
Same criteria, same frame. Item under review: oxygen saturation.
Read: 95 %
